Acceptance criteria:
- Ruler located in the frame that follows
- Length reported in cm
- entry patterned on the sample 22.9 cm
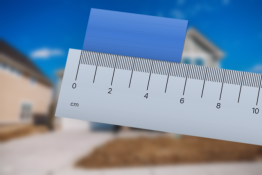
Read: 5.5 cm
